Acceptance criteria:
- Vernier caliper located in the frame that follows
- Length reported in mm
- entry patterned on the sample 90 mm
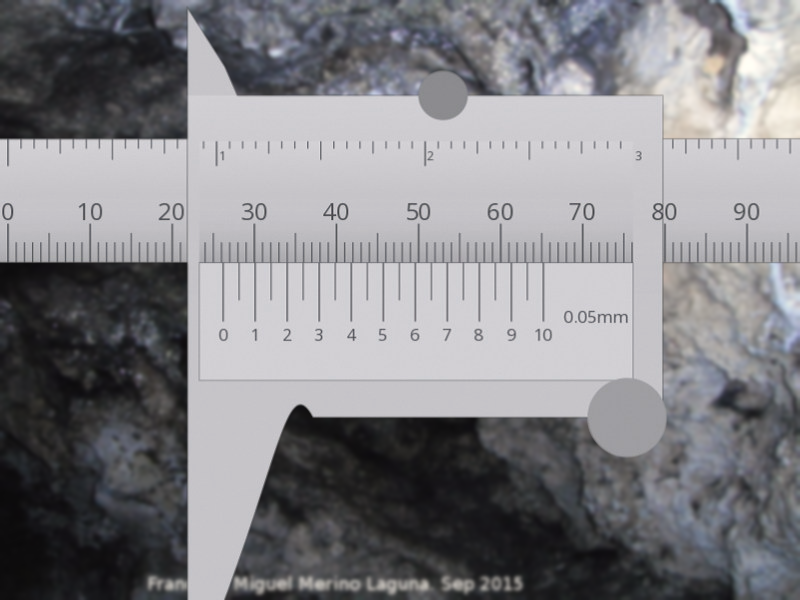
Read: 26.2 mm
